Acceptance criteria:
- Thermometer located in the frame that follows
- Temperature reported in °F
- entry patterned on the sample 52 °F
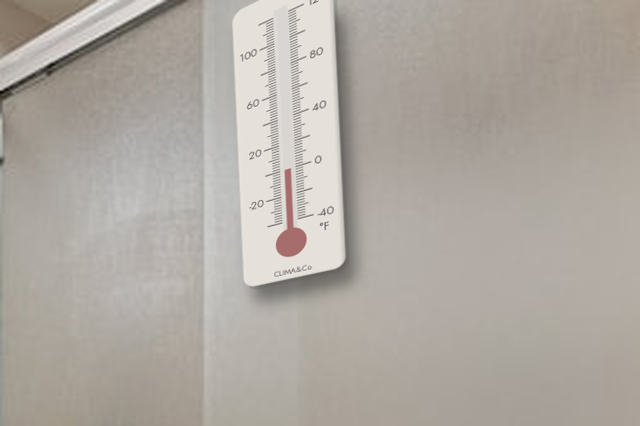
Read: 0 °F
